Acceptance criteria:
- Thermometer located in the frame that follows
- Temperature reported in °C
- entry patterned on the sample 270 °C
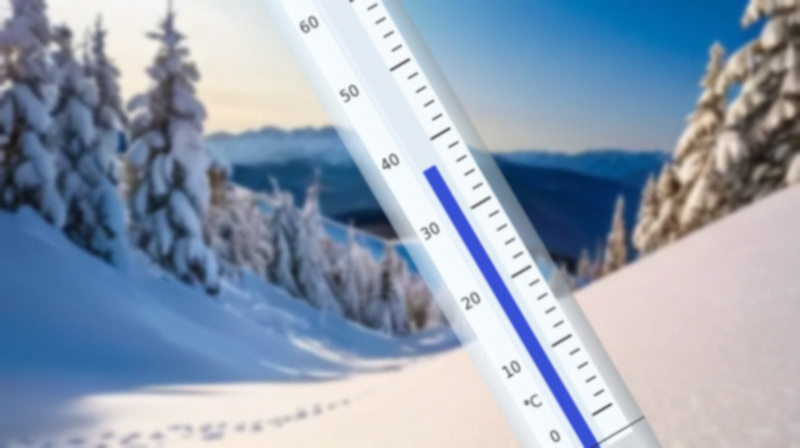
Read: 37 °C
